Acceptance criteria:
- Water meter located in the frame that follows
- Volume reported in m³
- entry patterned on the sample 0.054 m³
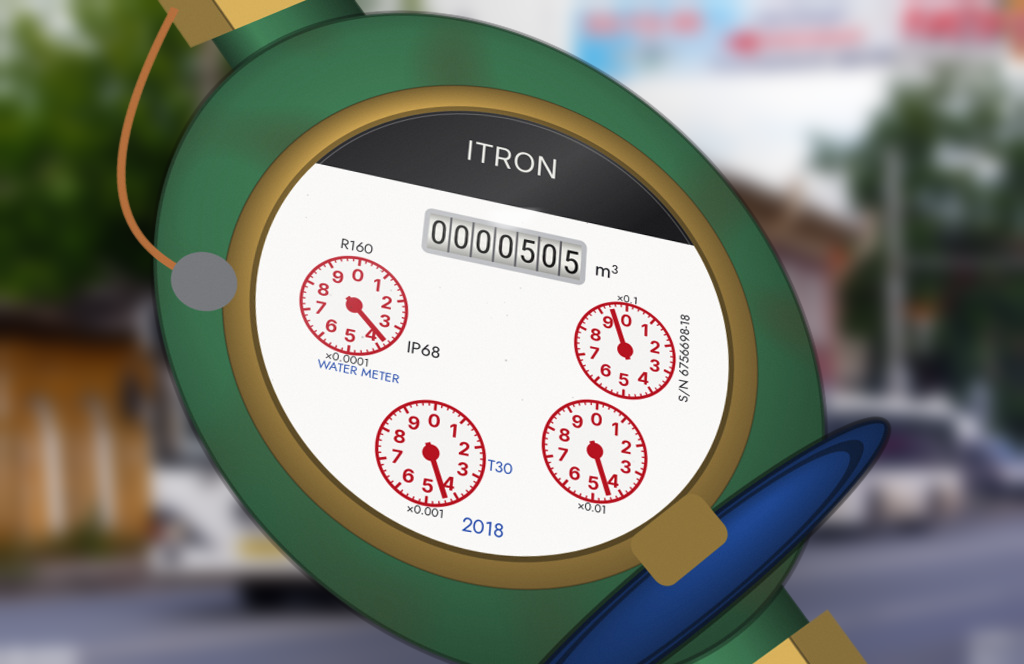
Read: 504.9443 m³
